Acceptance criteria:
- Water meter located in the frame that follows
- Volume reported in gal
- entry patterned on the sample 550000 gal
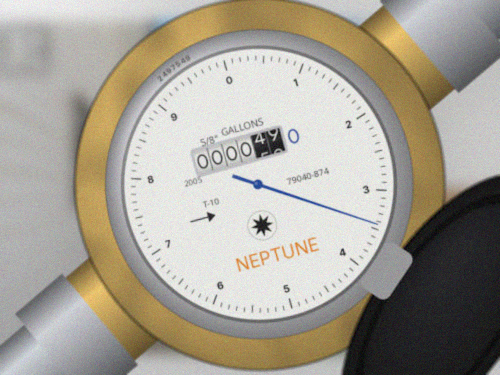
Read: 493.4 gal
